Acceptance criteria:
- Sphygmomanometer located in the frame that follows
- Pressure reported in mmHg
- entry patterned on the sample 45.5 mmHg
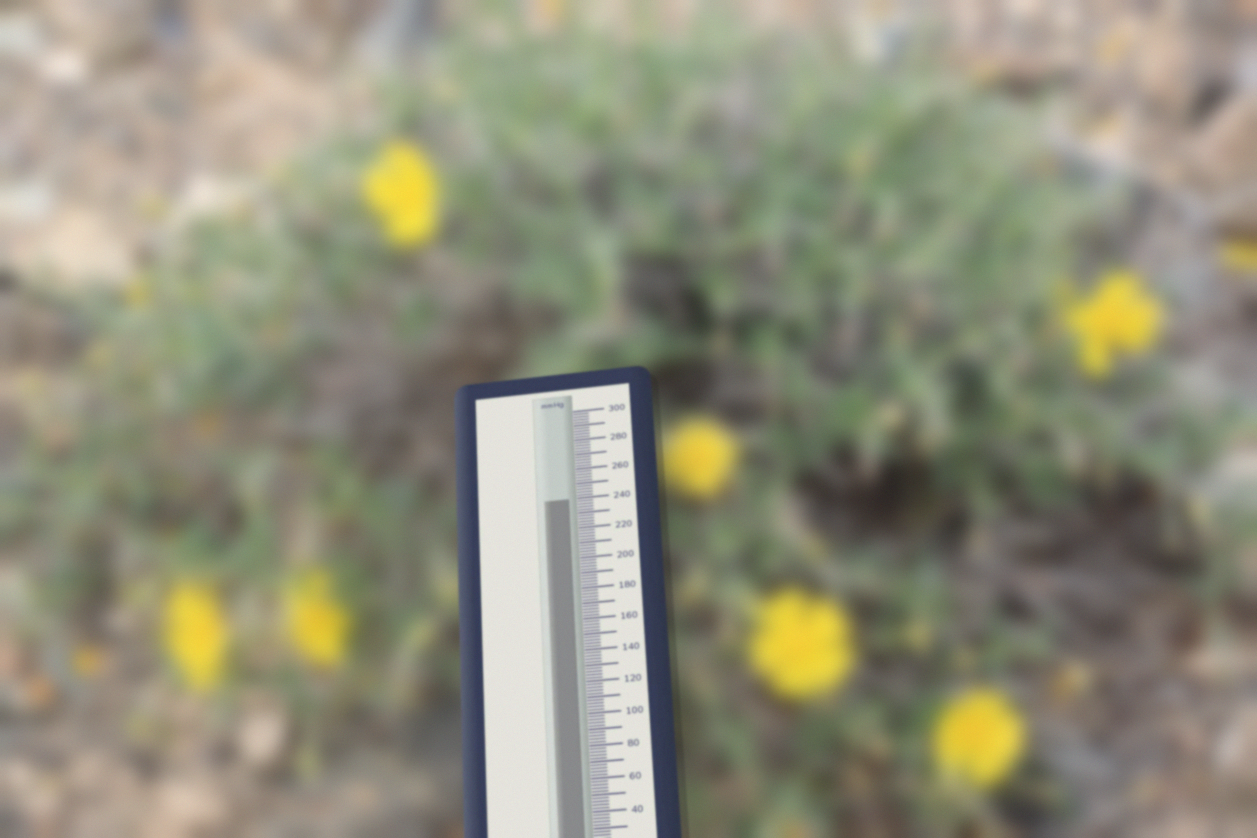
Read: 240 mmHg
